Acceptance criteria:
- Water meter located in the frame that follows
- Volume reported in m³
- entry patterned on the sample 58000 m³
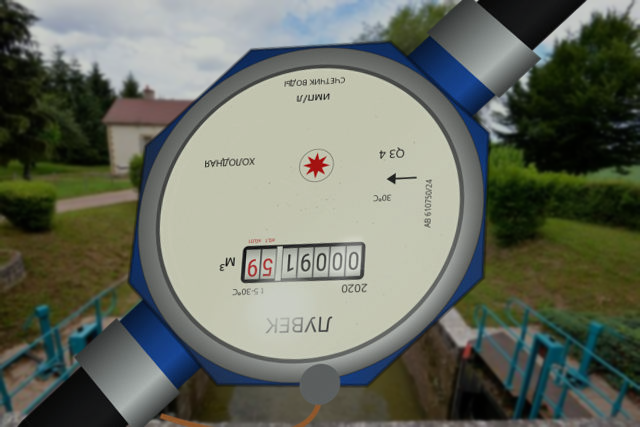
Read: 91.59 m³
